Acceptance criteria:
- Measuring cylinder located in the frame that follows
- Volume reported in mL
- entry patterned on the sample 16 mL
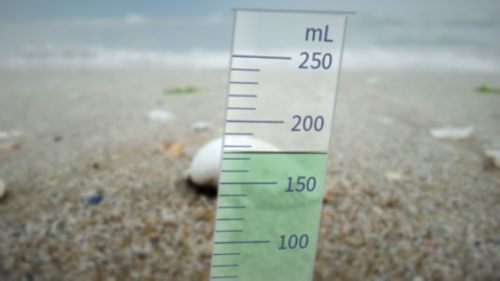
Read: 175 mL
